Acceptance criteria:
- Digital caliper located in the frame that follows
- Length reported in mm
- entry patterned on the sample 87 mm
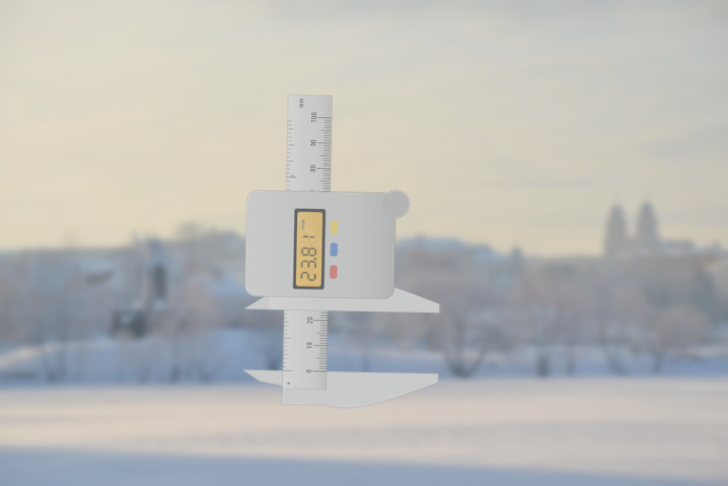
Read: 23.81 mm
